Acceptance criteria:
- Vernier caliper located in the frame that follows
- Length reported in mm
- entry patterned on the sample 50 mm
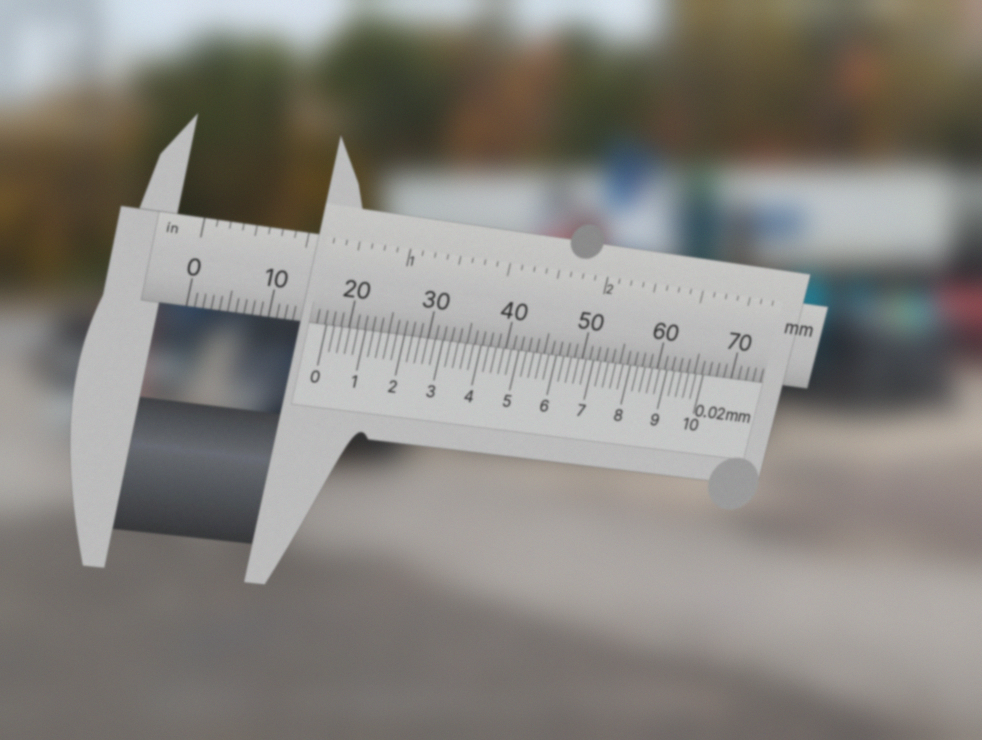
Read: 17.2 mm
